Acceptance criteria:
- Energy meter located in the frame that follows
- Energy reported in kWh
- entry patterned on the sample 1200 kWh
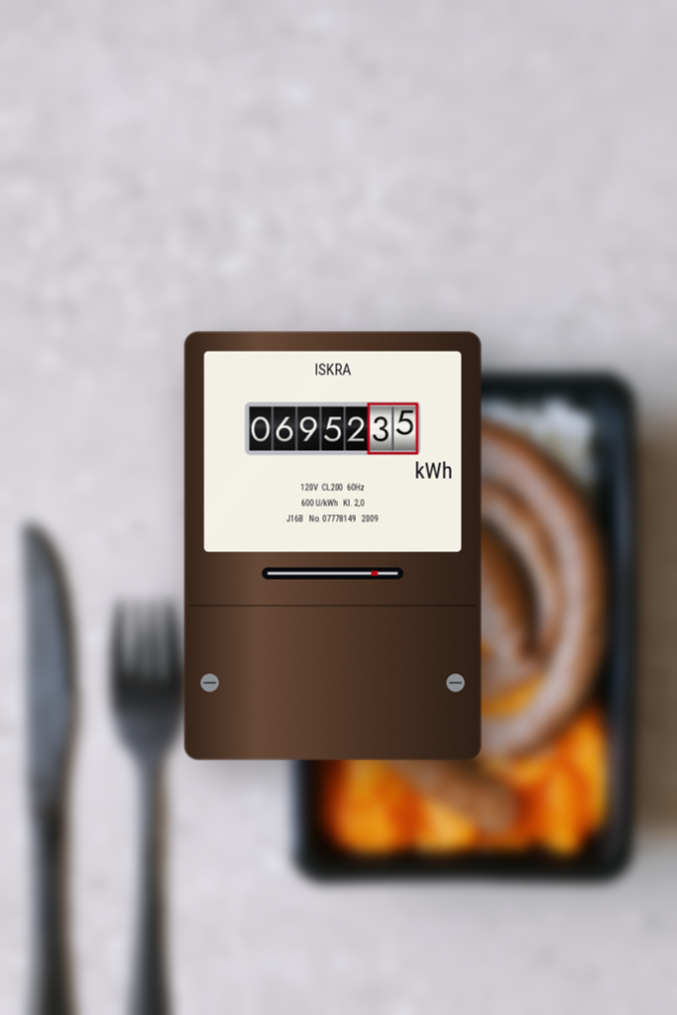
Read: 6952.35 kWh
